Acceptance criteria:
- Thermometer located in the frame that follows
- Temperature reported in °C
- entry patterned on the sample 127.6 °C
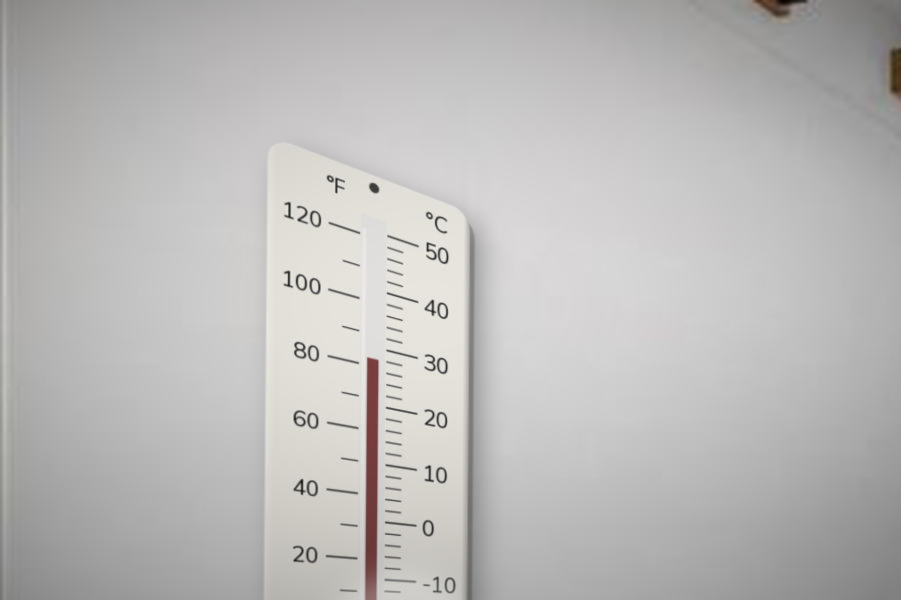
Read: 28 °C
